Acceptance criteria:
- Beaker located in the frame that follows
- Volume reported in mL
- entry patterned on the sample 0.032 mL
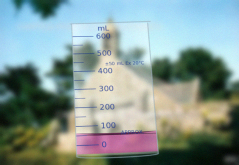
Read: 50 mL
